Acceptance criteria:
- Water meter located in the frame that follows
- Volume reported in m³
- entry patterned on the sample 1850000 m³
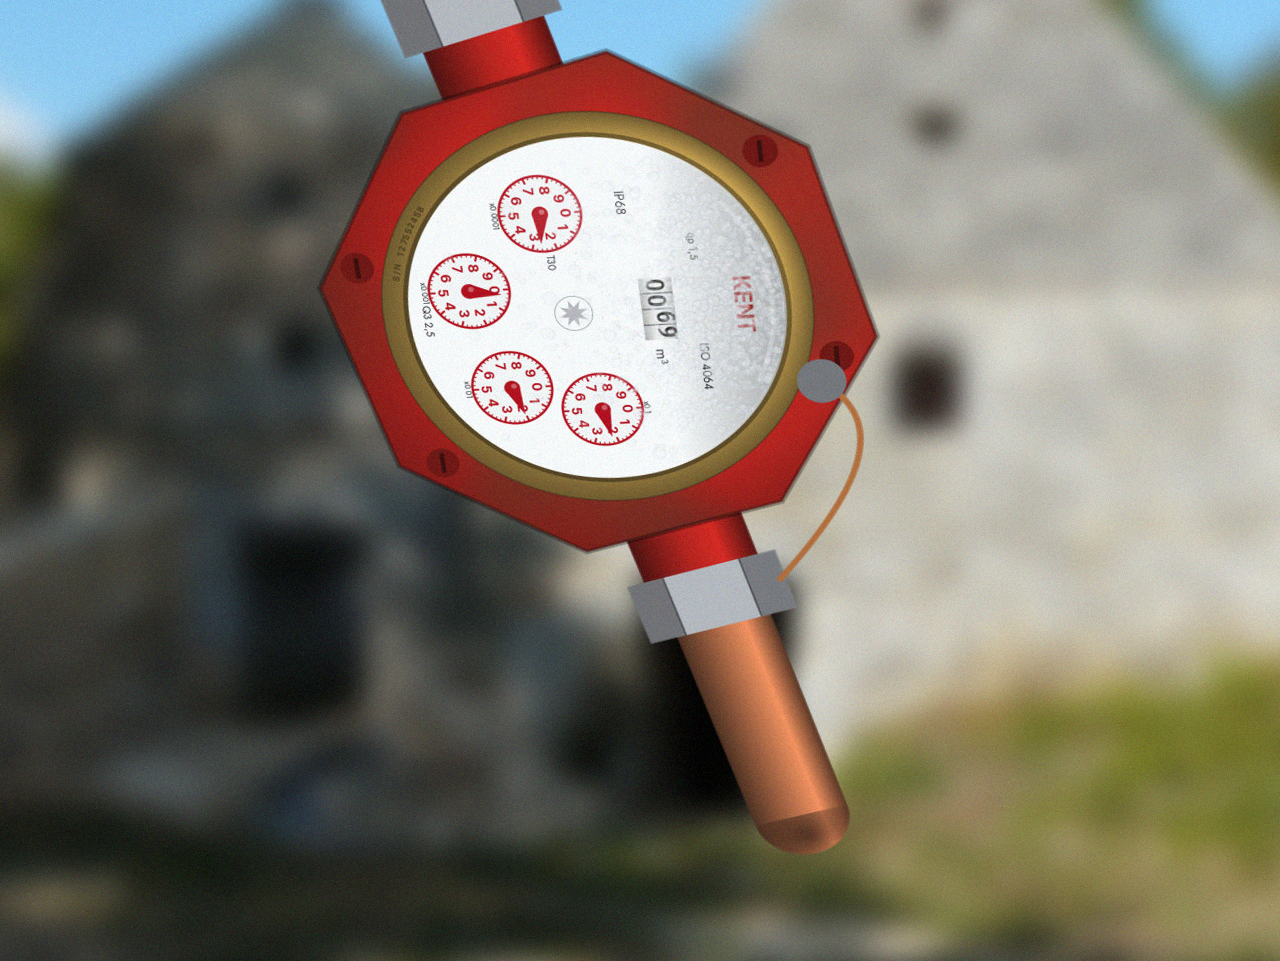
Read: 69.2202 m³
